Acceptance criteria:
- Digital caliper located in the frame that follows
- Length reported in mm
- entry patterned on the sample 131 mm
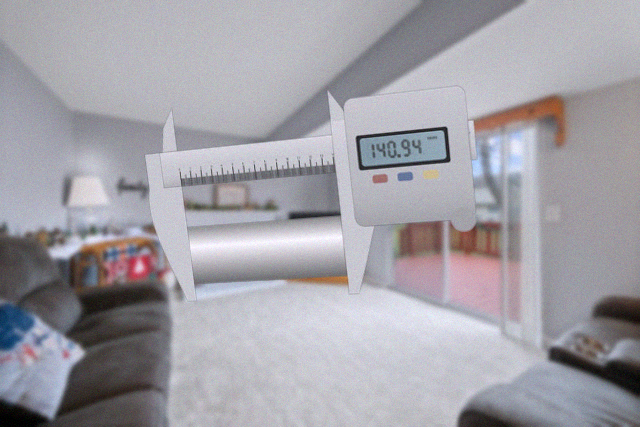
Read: 140.94 mm
